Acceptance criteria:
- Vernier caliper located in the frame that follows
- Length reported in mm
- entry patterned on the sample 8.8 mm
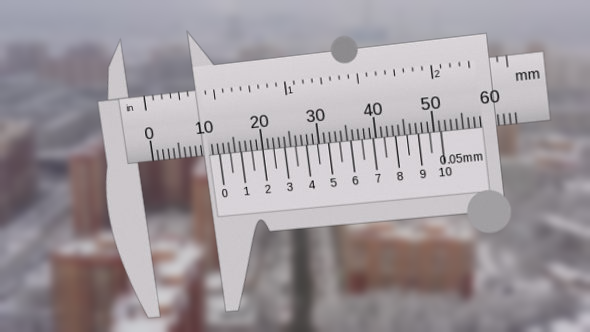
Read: 12.2 mm
